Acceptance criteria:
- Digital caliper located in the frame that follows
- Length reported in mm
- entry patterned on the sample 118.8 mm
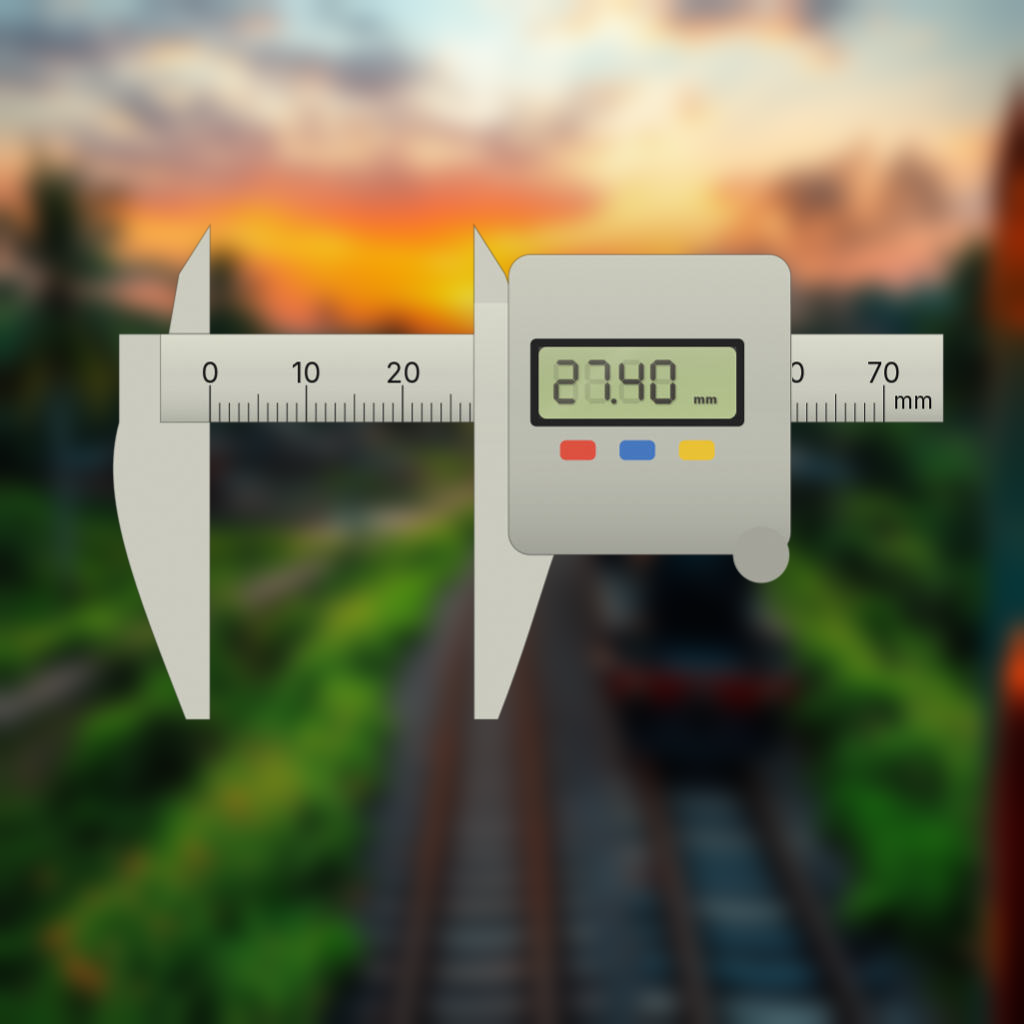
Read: 27.40 mm
